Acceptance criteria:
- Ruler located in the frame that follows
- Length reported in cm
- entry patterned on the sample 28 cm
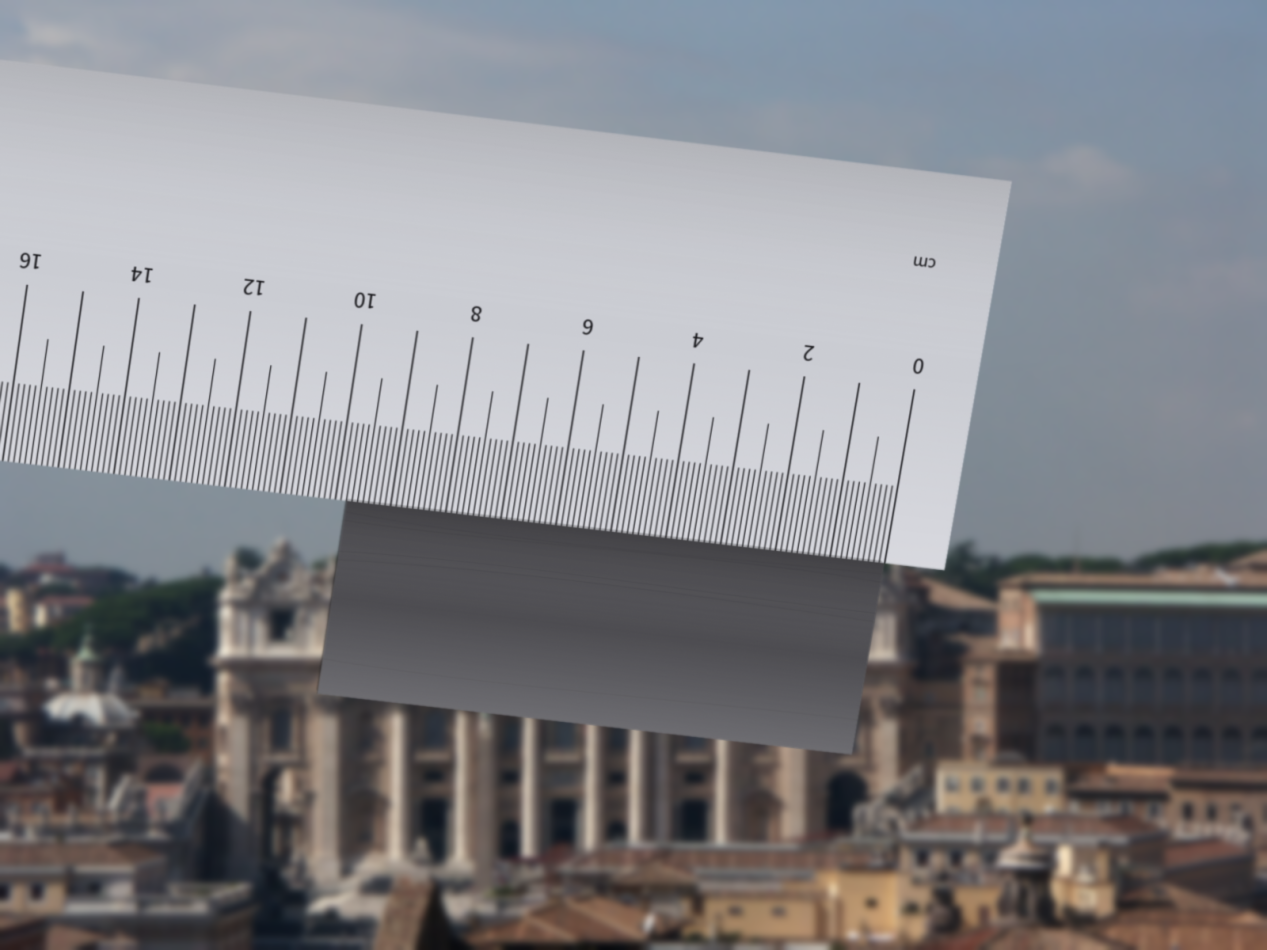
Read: 9.8 cm
